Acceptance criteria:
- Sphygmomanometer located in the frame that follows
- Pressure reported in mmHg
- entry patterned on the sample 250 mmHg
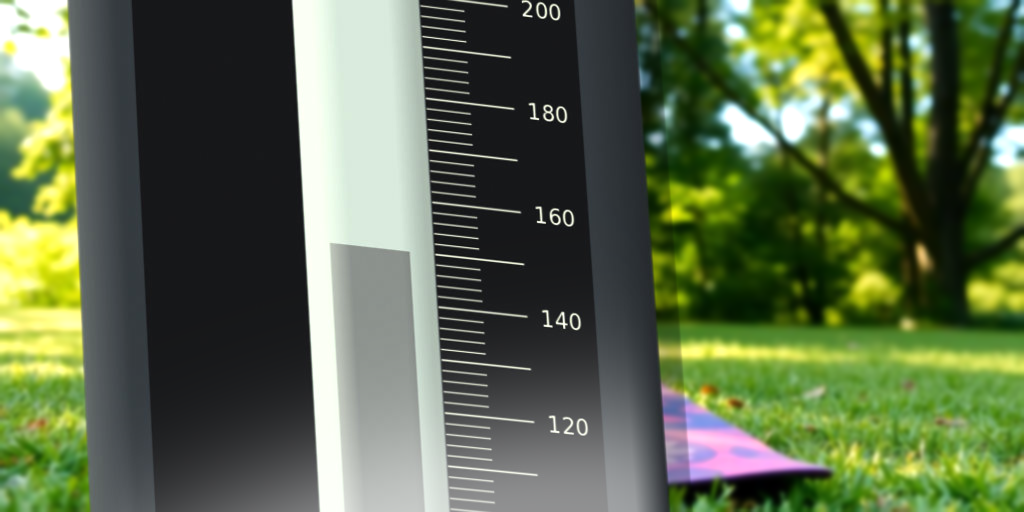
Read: 150 mmHg
